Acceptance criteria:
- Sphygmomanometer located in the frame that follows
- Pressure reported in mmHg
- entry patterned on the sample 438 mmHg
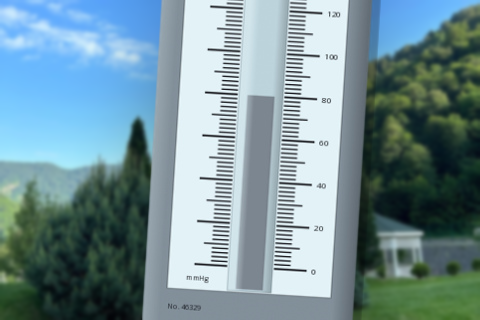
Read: 80 mmHg
